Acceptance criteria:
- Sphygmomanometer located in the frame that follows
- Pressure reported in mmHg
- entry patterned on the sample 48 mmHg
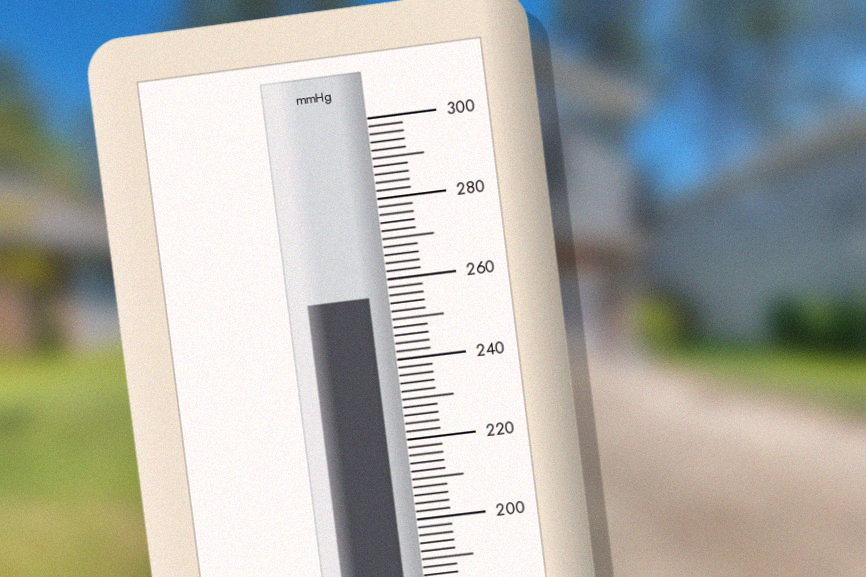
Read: 256 mmHg
